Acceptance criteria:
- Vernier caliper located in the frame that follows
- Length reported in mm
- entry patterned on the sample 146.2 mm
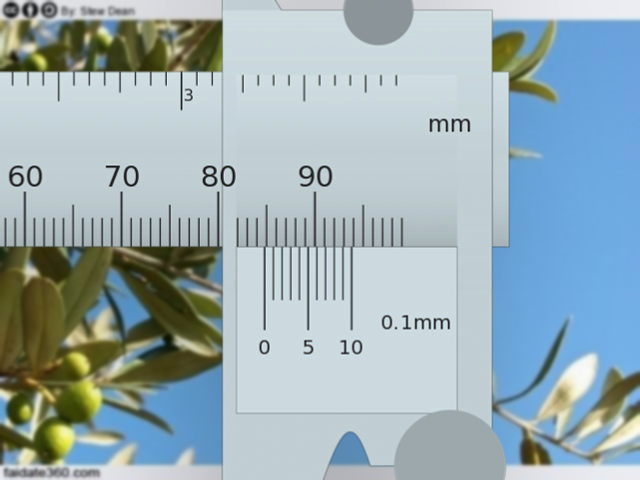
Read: 84.8 mm
